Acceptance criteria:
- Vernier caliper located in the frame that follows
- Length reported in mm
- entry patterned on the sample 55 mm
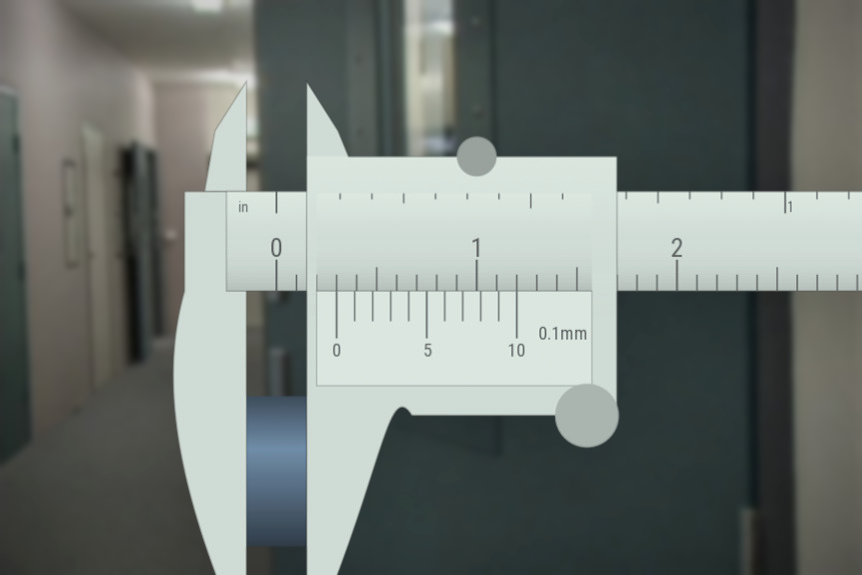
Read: 3.0 mm
